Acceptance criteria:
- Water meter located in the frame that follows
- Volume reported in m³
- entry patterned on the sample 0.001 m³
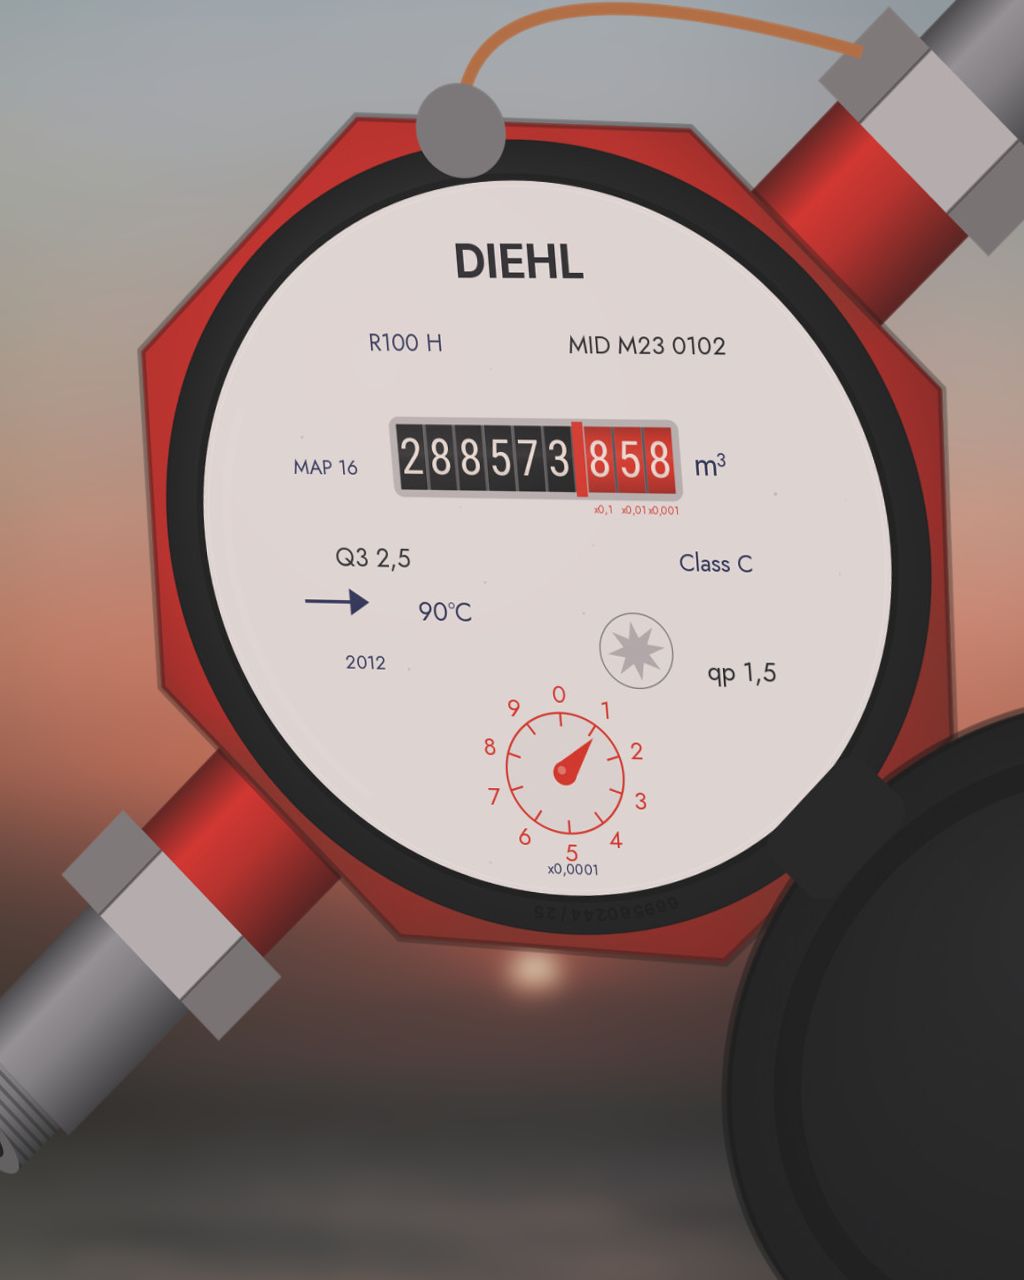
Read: 288573.8581 m³
